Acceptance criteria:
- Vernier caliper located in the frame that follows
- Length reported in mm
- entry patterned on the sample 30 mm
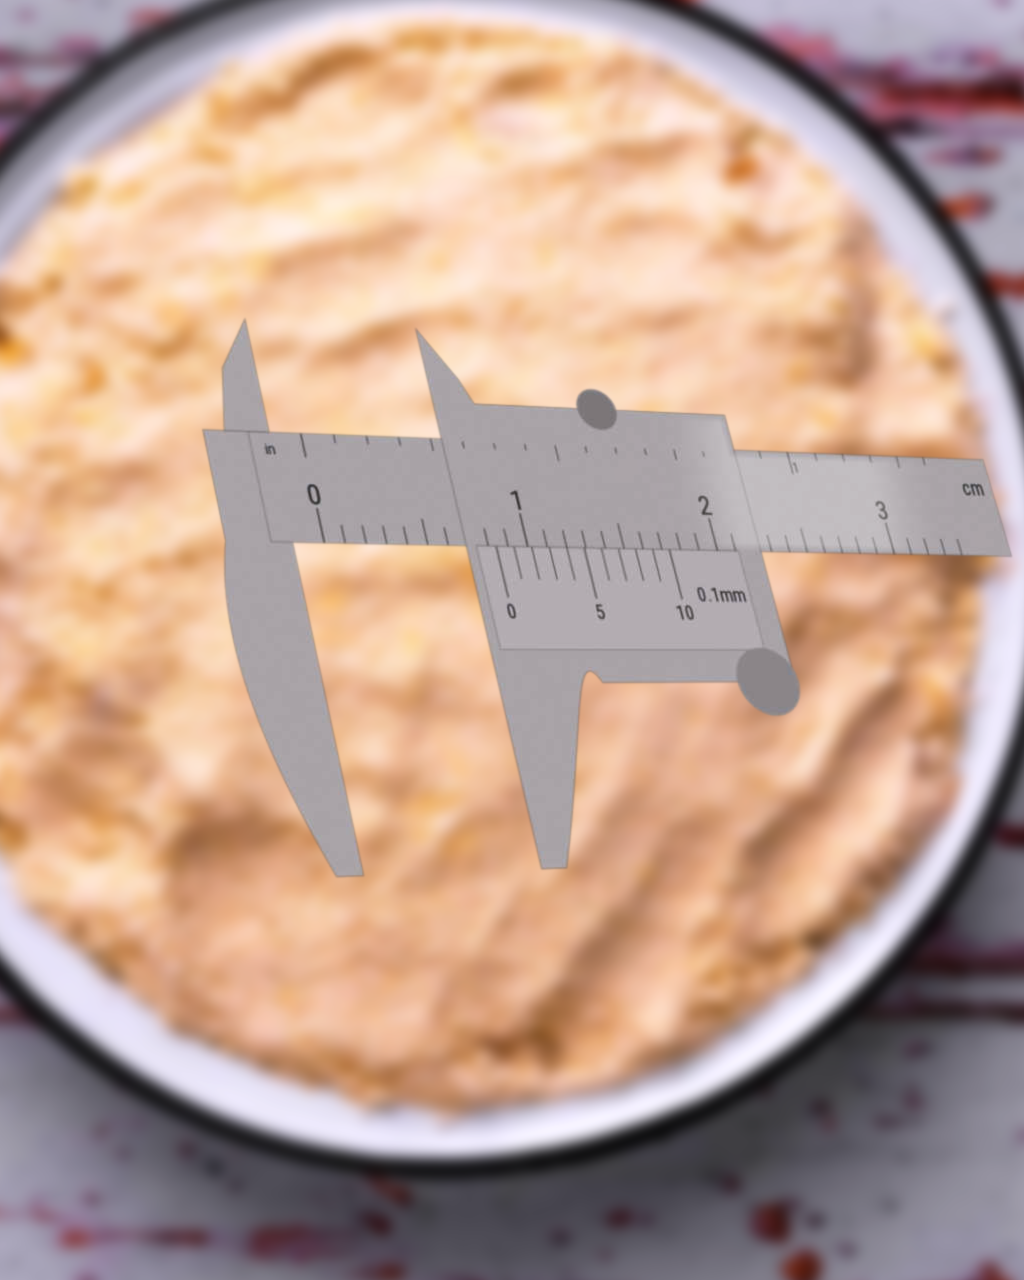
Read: 8.4 mm
